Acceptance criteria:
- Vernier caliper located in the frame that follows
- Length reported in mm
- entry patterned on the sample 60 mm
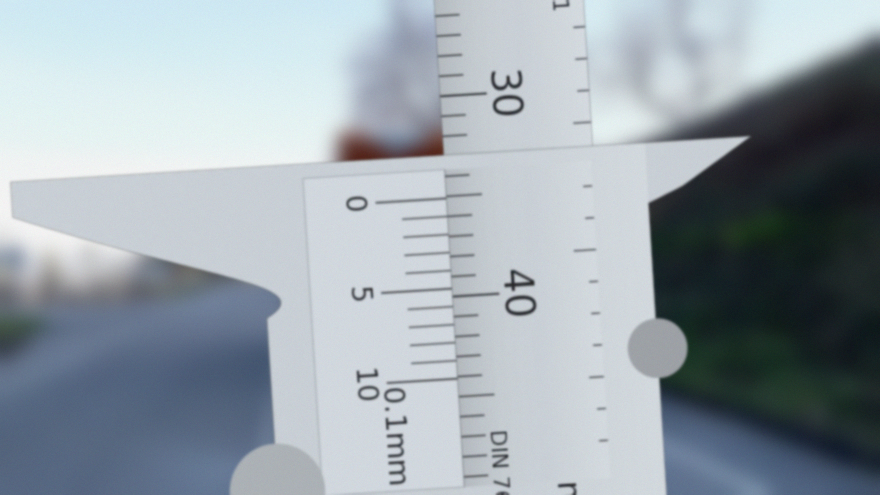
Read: 35.1 mm
